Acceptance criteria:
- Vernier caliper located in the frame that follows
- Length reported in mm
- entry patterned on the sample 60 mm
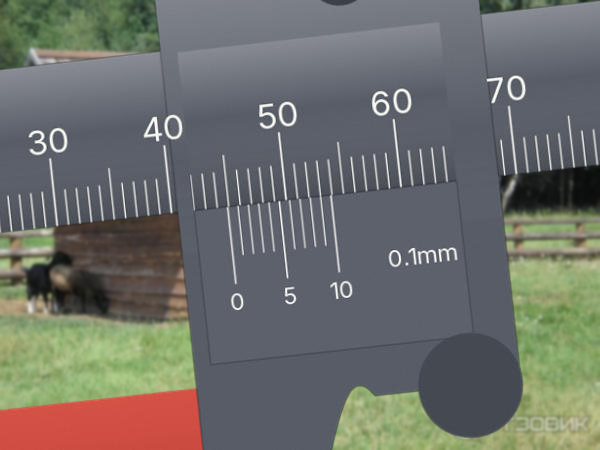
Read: 44.9 mm
